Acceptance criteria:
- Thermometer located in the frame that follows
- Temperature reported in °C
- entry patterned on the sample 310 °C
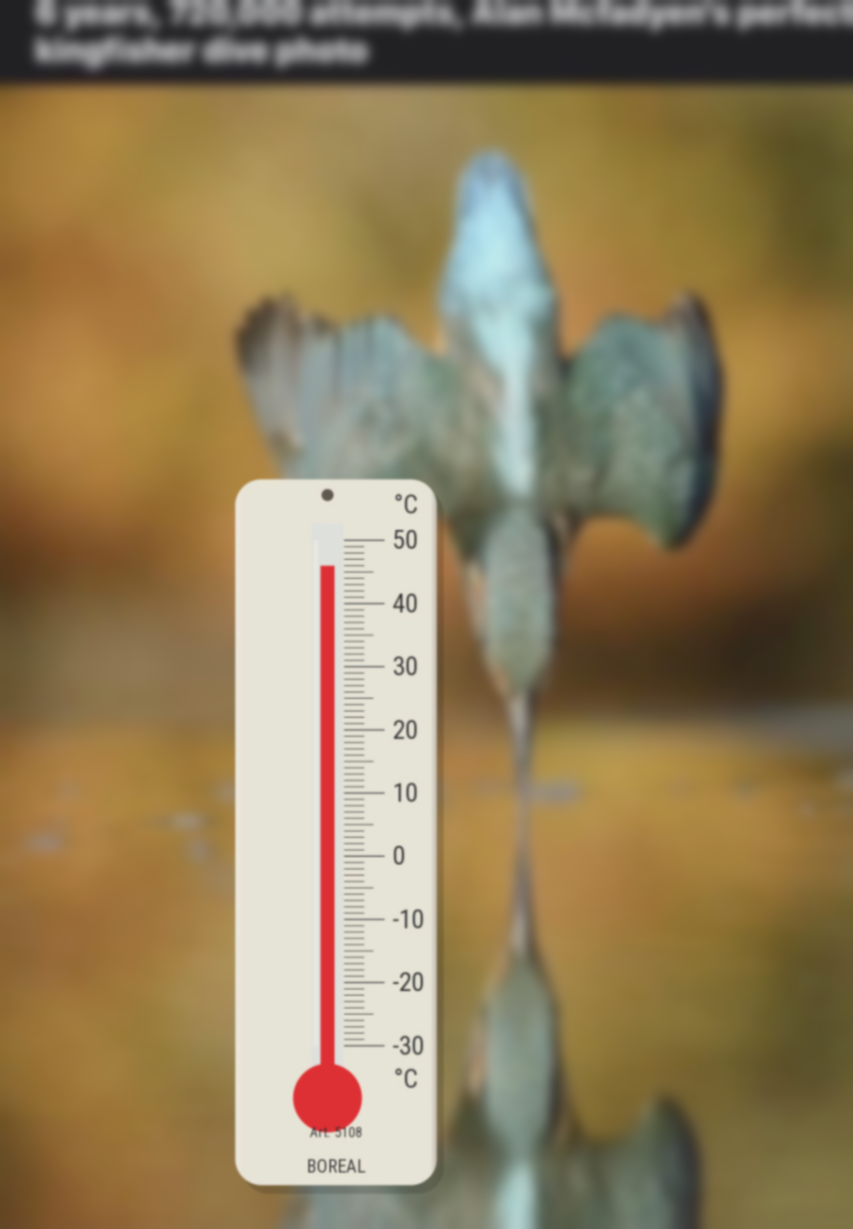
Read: 46 °C
